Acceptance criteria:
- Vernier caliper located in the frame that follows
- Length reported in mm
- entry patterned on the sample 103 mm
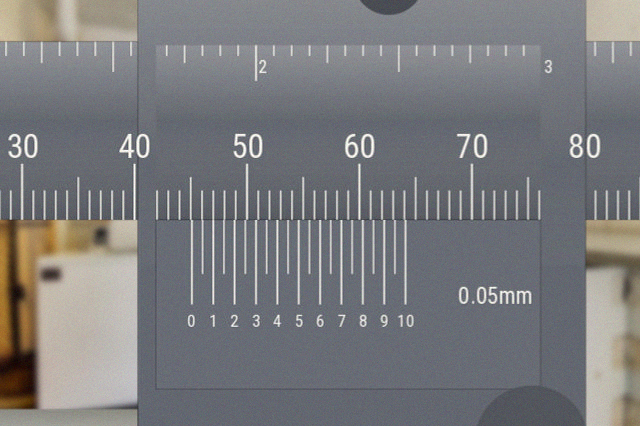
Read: 45.1 mm
